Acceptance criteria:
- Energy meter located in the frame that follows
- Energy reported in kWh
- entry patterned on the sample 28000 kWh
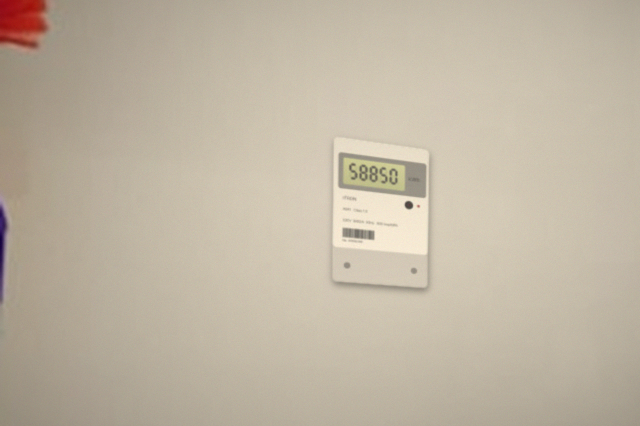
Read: 58850 kWh
